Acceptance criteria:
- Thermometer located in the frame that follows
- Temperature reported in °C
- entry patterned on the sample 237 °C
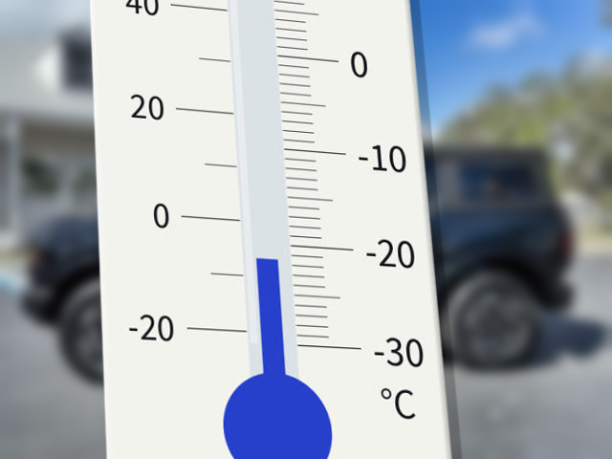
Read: -21.5 °C
